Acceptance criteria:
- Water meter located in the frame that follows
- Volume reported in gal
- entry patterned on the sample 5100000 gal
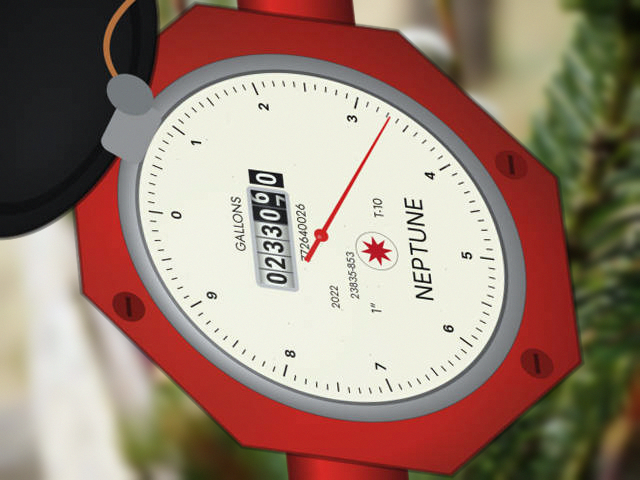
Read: 233063.3 gal
